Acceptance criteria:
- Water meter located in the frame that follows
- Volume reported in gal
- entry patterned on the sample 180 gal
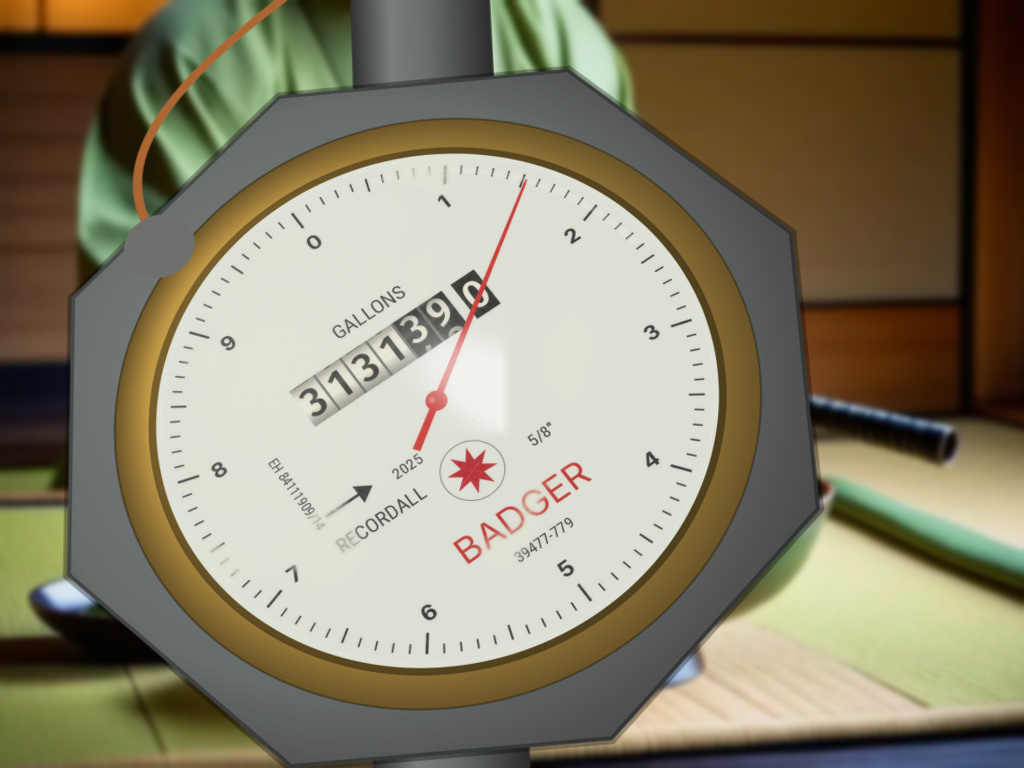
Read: 3131391.5 gal
